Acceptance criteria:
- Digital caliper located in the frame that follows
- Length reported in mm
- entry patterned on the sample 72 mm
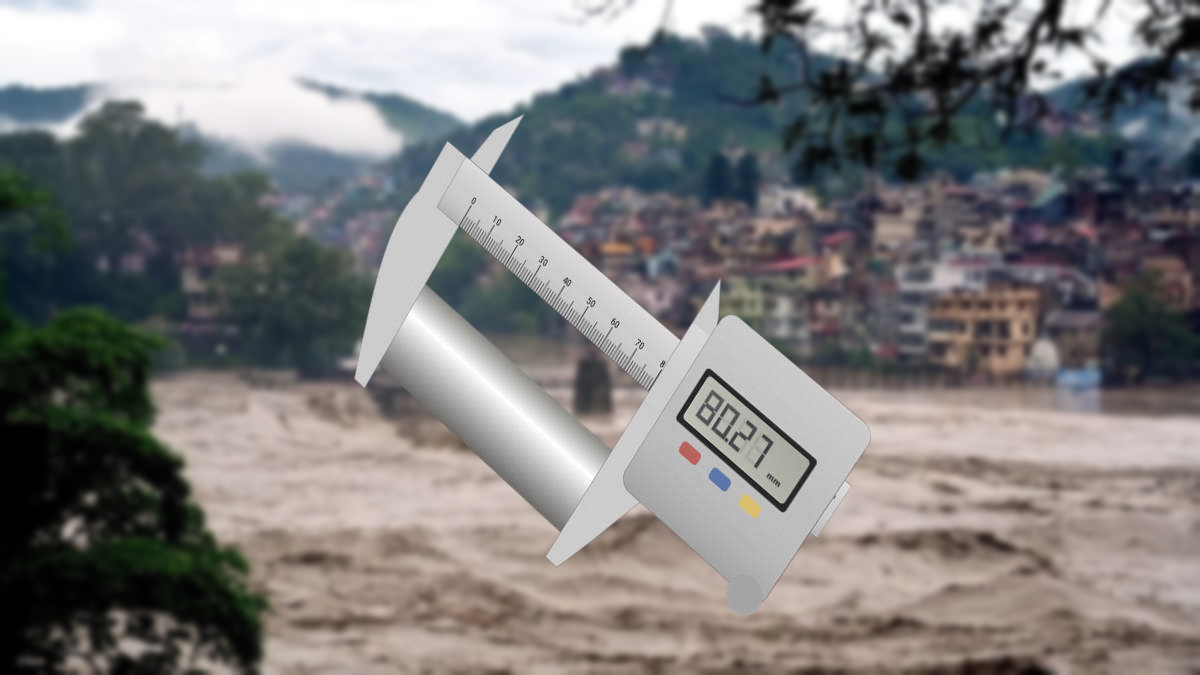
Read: 80.27 mm
